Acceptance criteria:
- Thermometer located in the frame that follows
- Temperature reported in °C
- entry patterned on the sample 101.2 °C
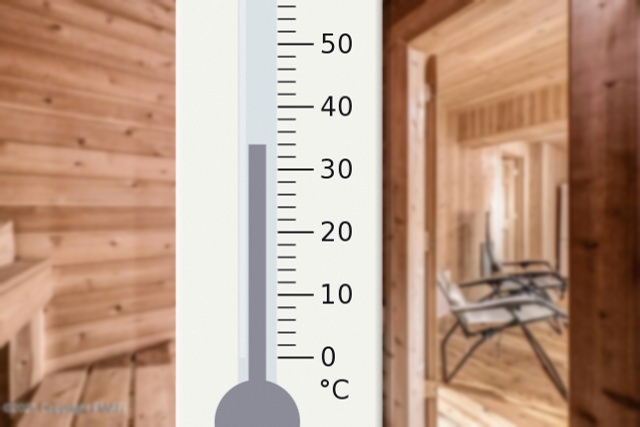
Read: 34 °C
